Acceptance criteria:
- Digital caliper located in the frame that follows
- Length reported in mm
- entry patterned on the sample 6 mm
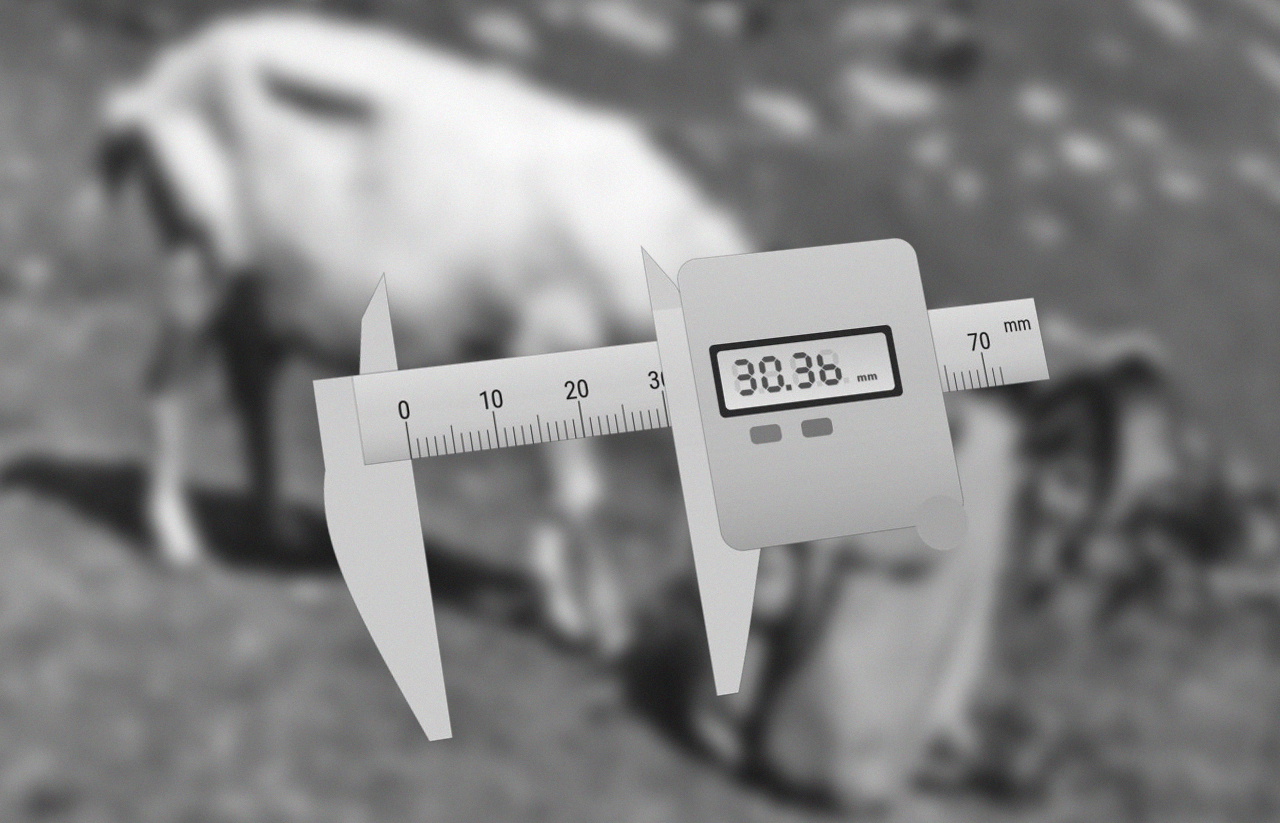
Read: 30.36 mm
